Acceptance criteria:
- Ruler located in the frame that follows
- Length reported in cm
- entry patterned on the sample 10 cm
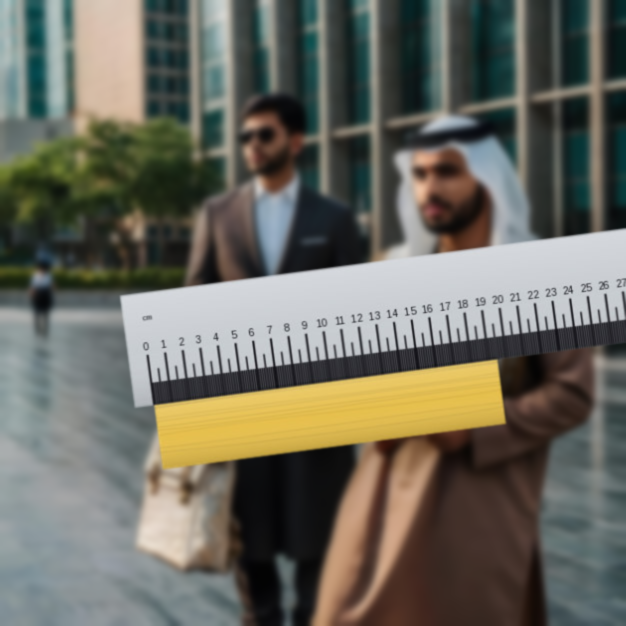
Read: 19.5 cm
